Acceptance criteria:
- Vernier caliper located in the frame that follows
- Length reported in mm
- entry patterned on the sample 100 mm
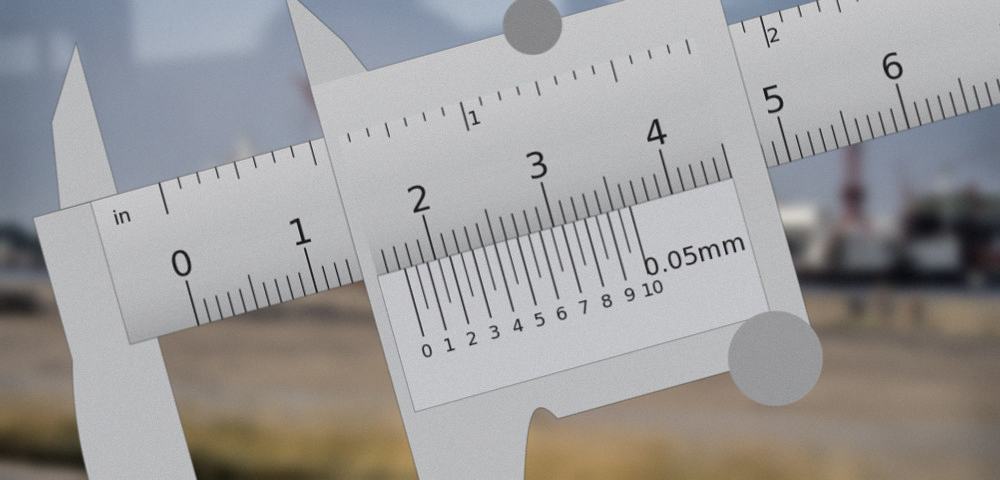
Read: 17.4 mm
